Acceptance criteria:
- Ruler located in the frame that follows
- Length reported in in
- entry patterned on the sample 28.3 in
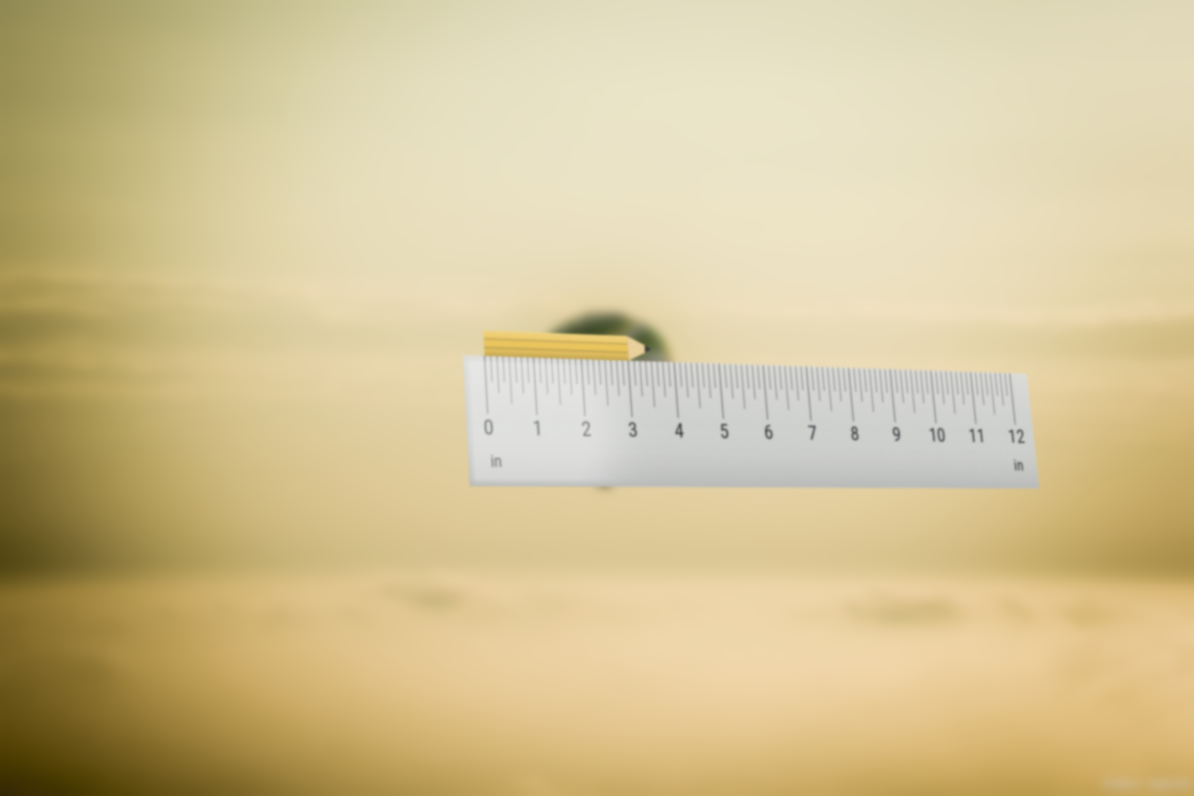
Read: 3.5 in
